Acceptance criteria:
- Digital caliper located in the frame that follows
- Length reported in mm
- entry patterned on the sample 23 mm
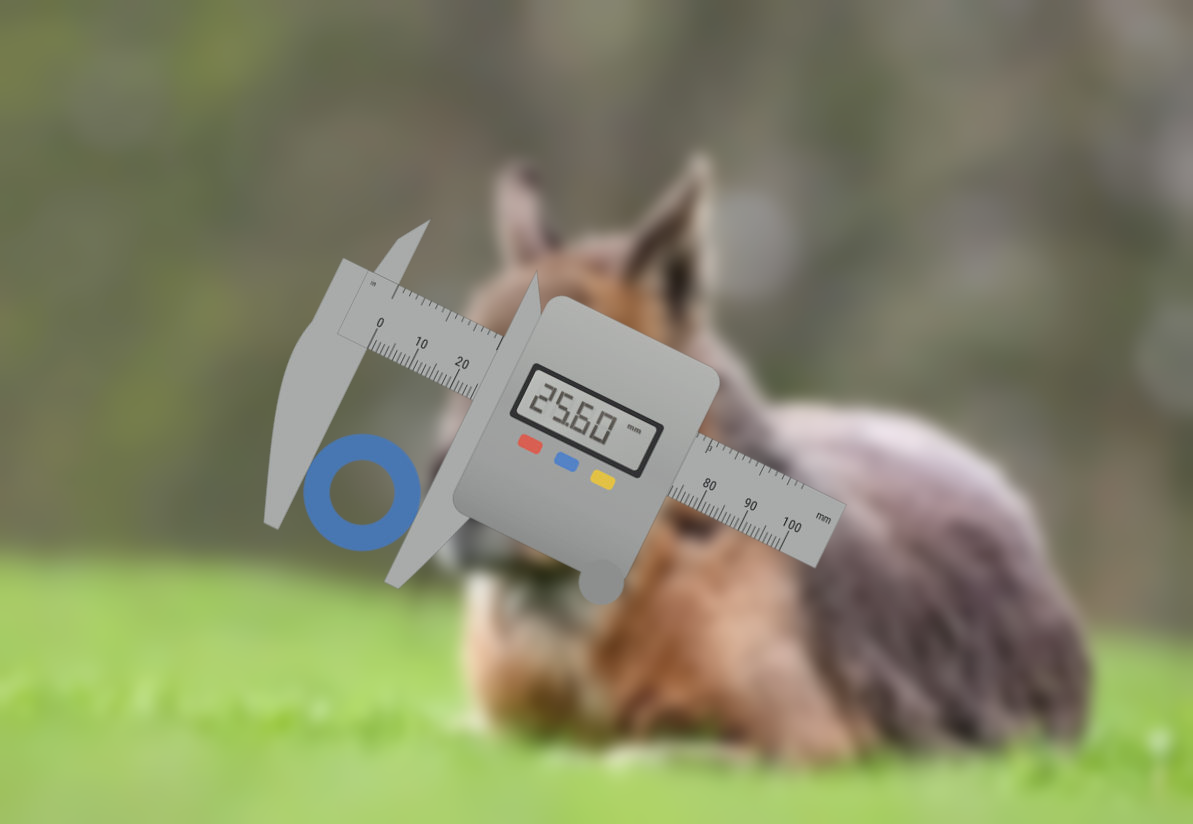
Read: 25.60 mm
